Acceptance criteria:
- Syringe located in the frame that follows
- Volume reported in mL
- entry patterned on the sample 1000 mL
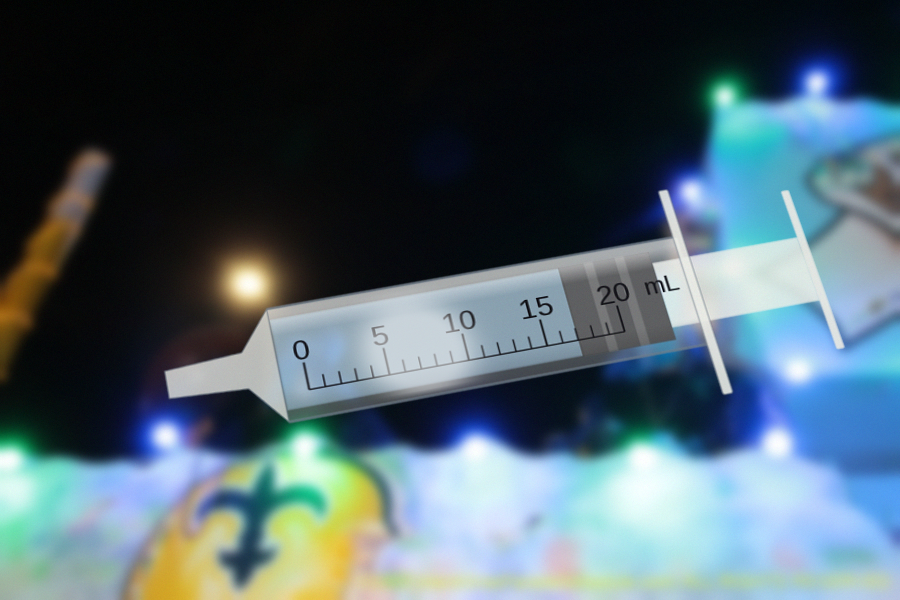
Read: 17 mL
